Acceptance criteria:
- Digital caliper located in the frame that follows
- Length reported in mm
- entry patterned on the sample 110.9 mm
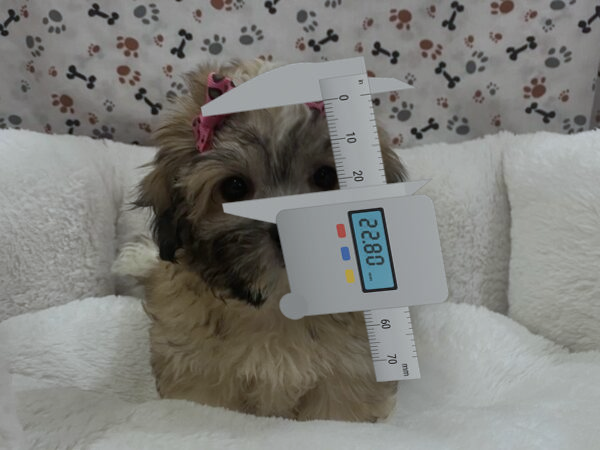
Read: 22.80 mm
